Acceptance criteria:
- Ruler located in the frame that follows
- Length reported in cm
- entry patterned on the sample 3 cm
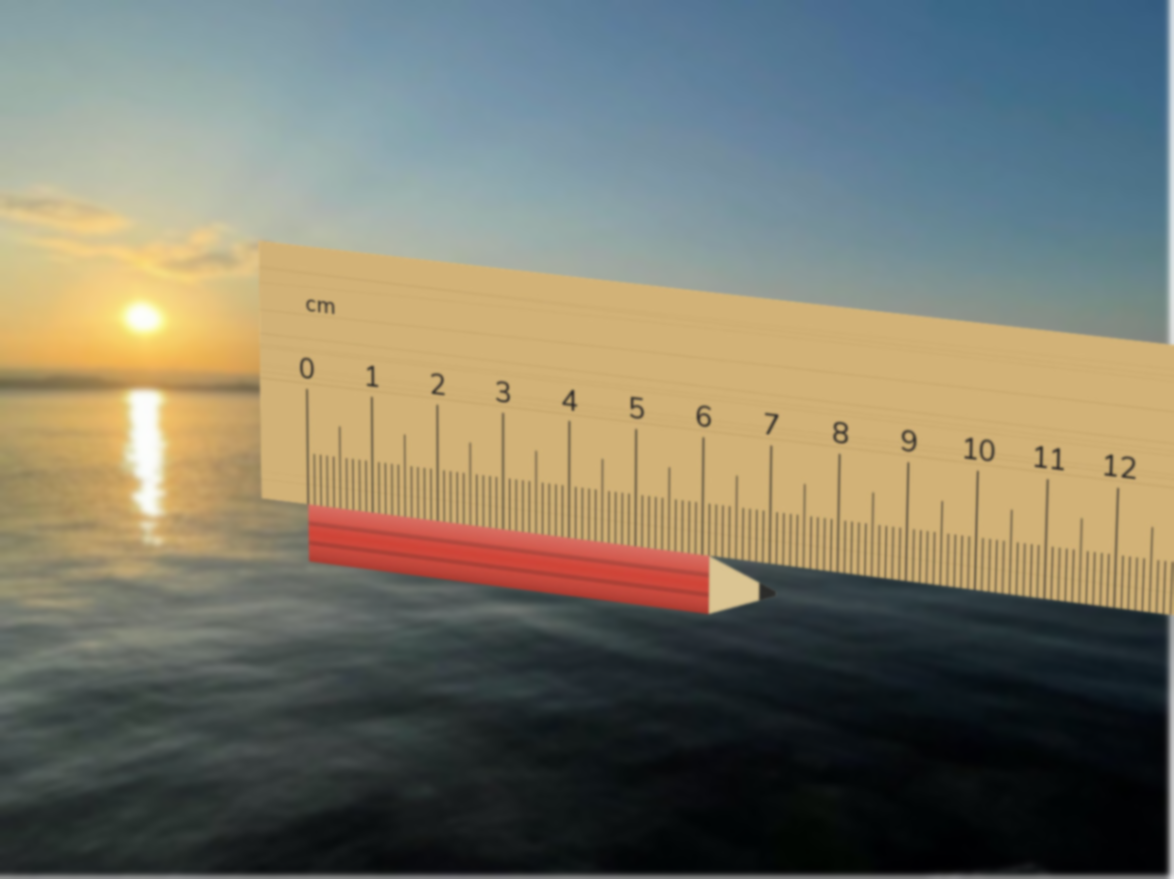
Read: 7.1 cm
